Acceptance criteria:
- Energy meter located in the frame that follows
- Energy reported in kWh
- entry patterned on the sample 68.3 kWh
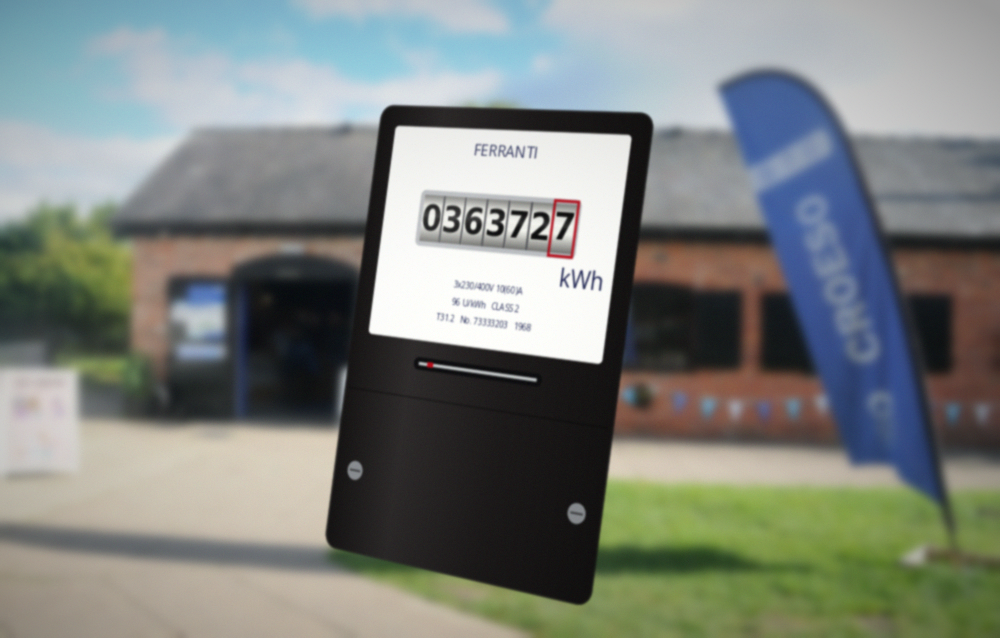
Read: 36372.7 kWh
